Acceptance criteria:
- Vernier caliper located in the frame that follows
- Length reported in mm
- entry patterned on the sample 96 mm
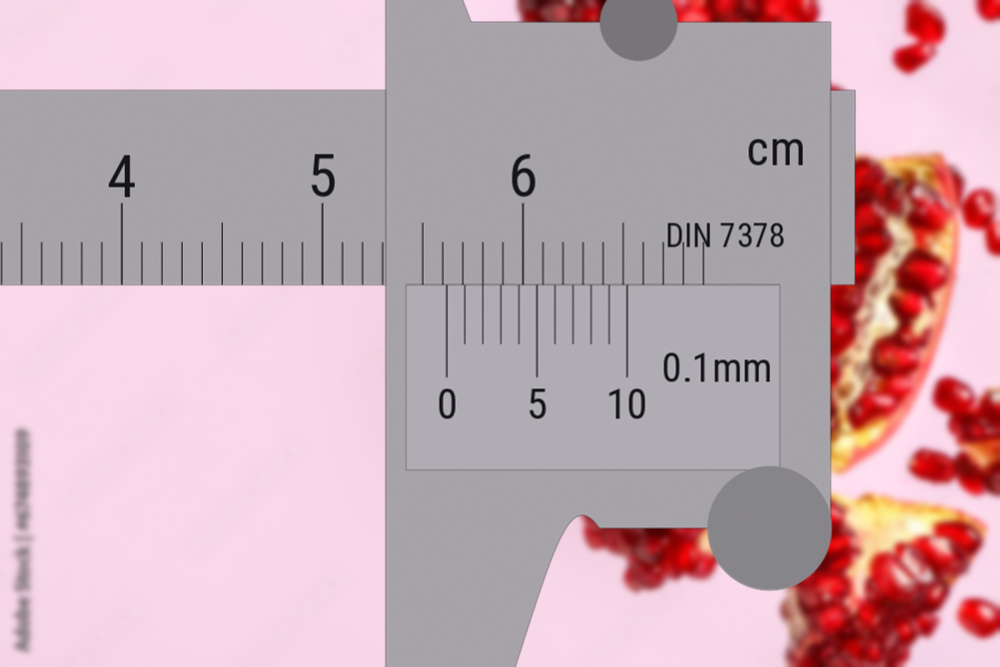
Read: 56.2 mm
